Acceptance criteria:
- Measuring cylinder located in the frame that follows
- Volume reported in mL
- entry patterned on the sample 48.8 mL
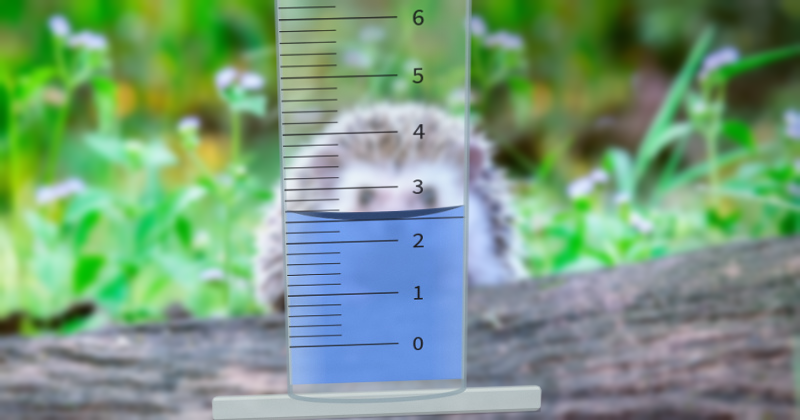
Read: 2.4 mL
